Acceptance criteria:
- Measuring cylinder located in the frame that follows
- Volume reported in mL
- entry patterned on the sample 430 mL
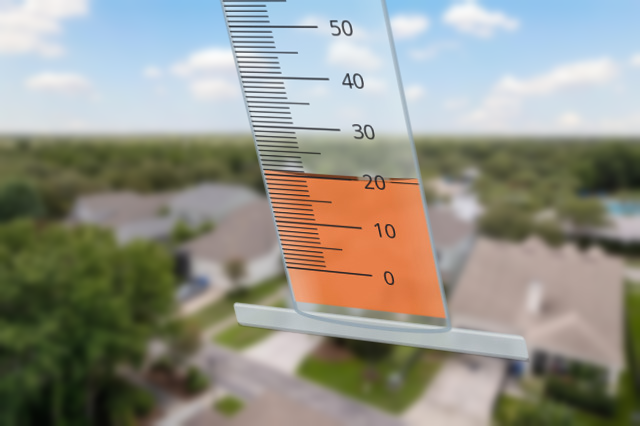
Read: 20 mL
